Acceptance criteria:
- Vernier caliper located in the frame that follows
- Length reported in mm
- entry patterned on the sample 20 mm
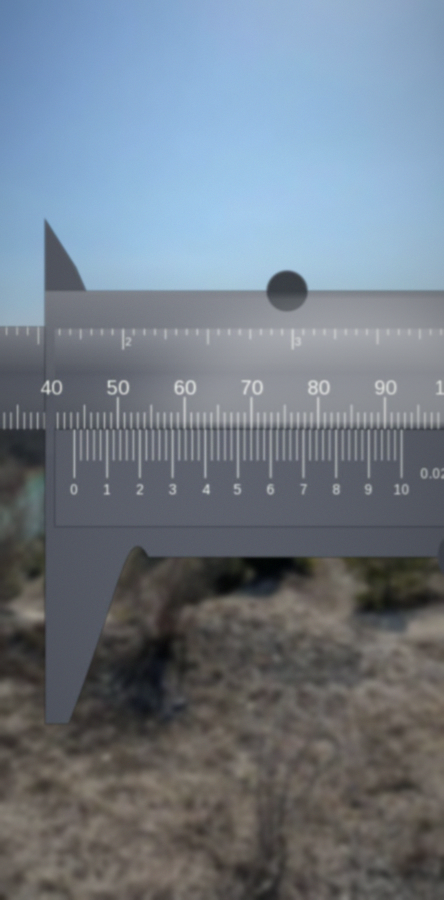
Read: 43.5 mm
